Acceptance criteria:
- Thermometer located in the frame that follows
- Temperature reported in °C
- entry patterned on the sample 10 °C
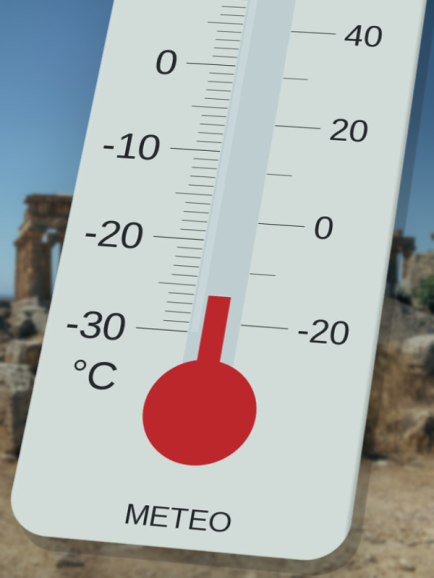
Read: -26 °C
